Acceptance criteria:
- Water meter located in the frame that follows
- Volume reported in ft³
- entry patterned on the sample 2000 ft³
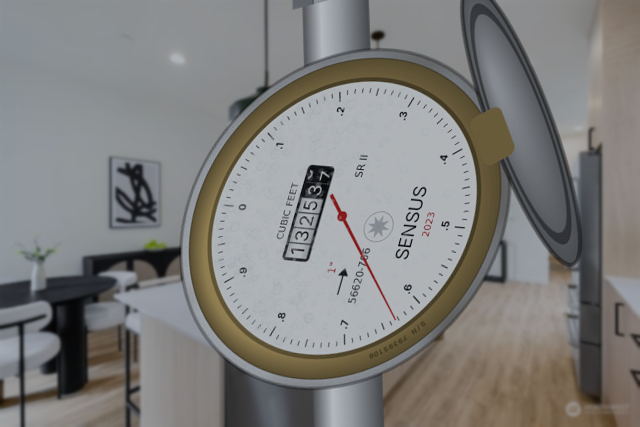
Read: 132536.63 ft³
